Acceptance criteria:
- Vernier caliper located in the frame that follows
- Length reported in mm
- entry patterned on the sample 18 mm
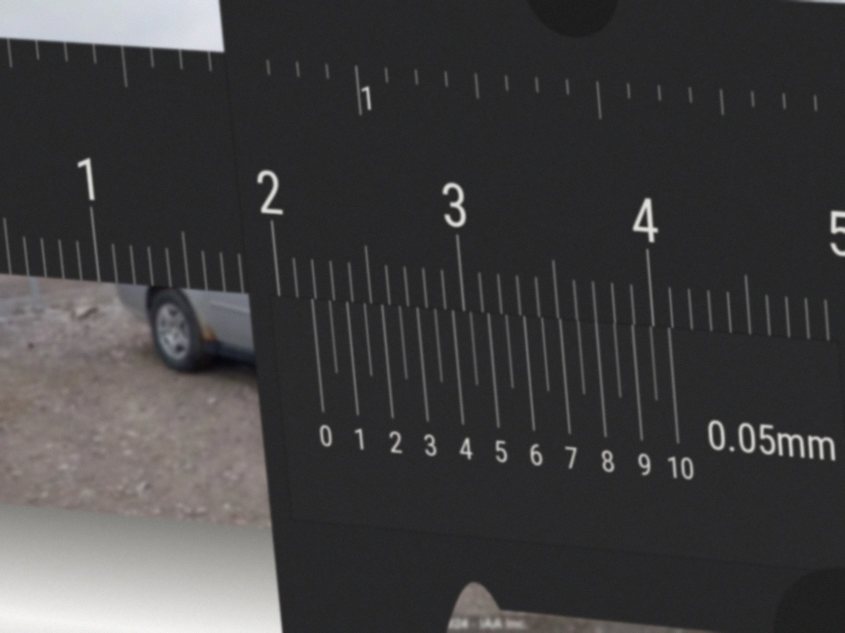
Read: 21.8 mm
